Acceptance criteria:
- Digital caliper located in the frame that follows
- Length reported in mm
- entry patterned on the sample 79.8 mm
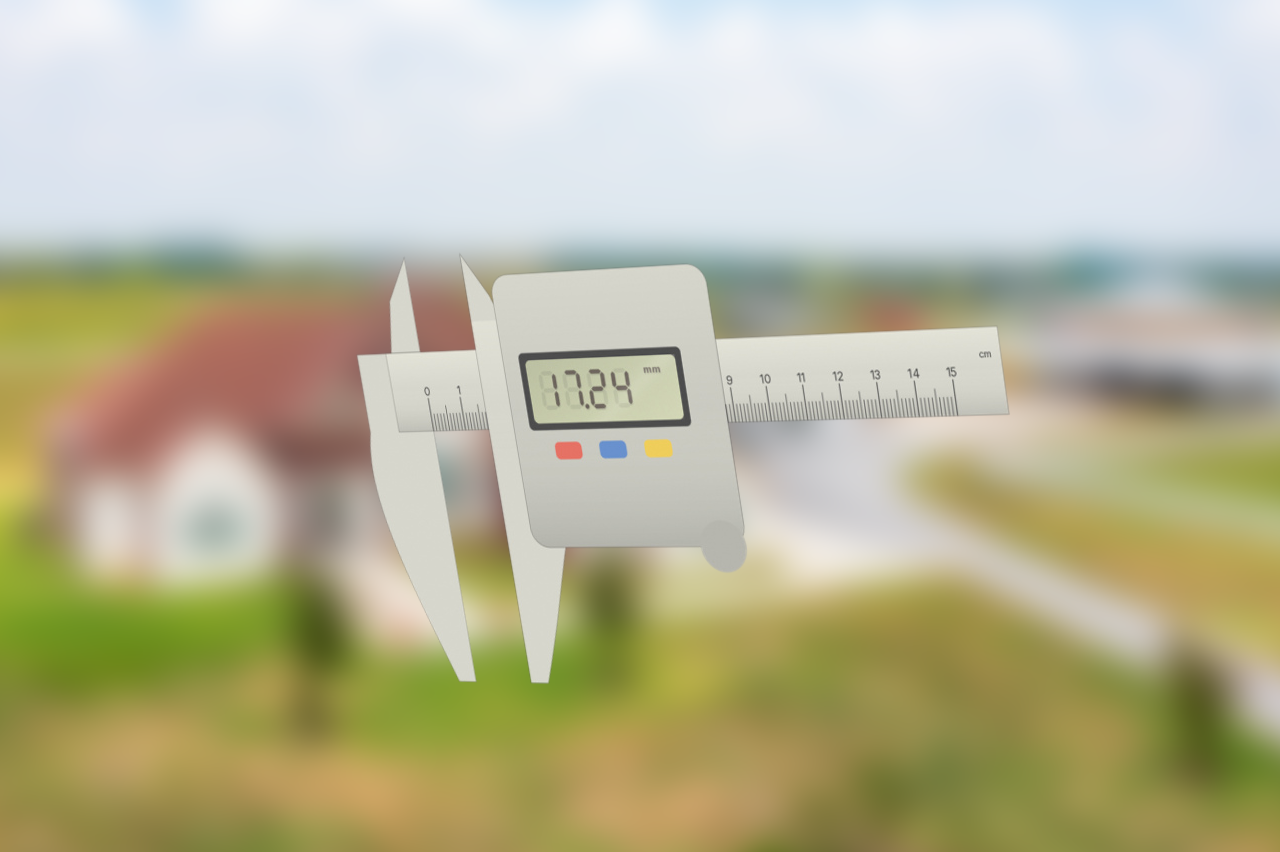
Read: 17.24 mm
